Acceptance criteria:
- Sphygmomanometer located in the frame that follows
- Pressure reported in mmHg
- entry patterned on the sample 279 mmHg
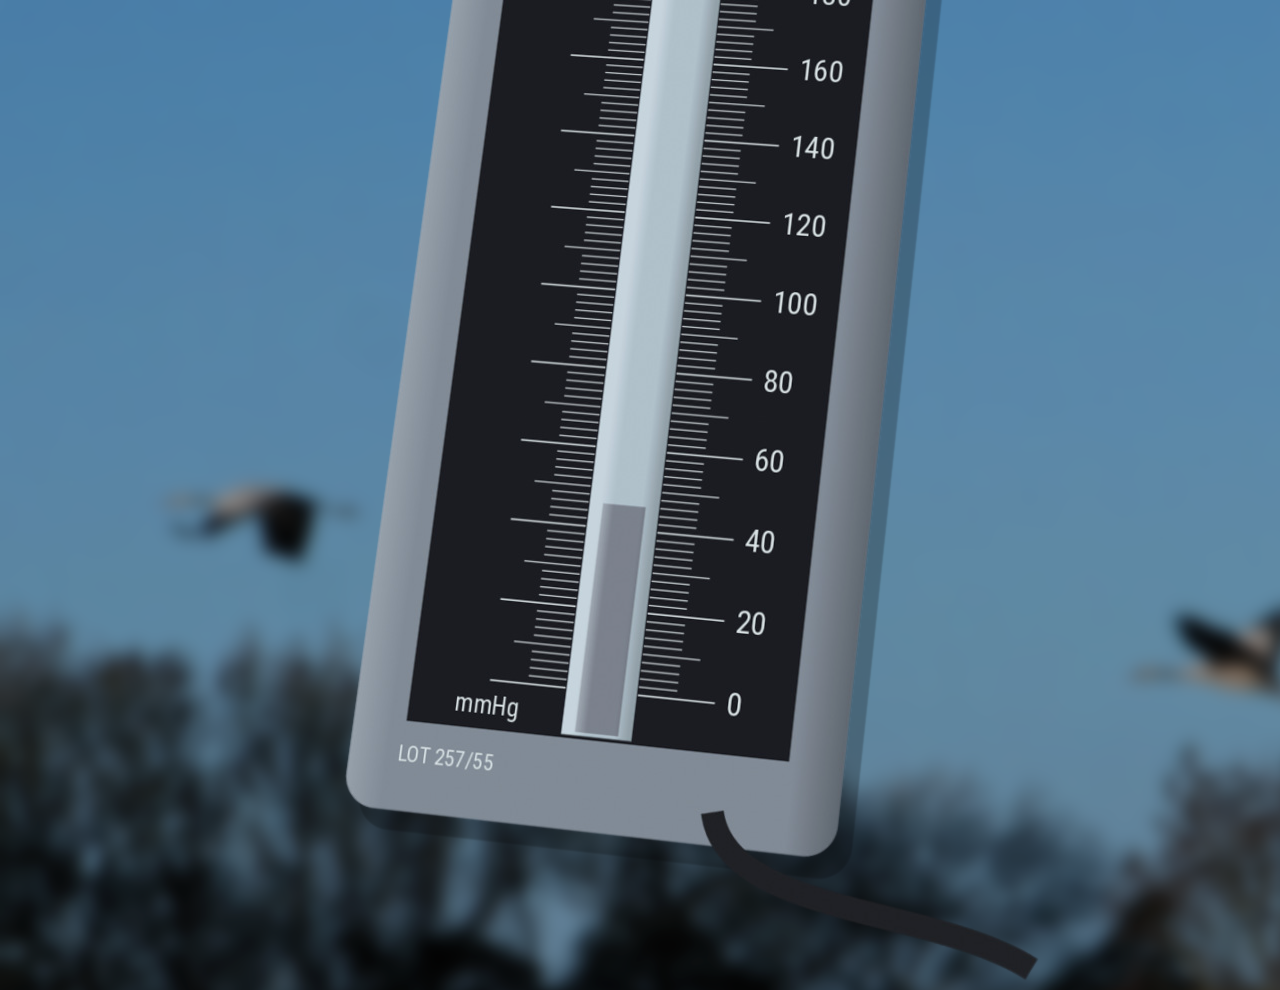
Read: 46 mmHg
